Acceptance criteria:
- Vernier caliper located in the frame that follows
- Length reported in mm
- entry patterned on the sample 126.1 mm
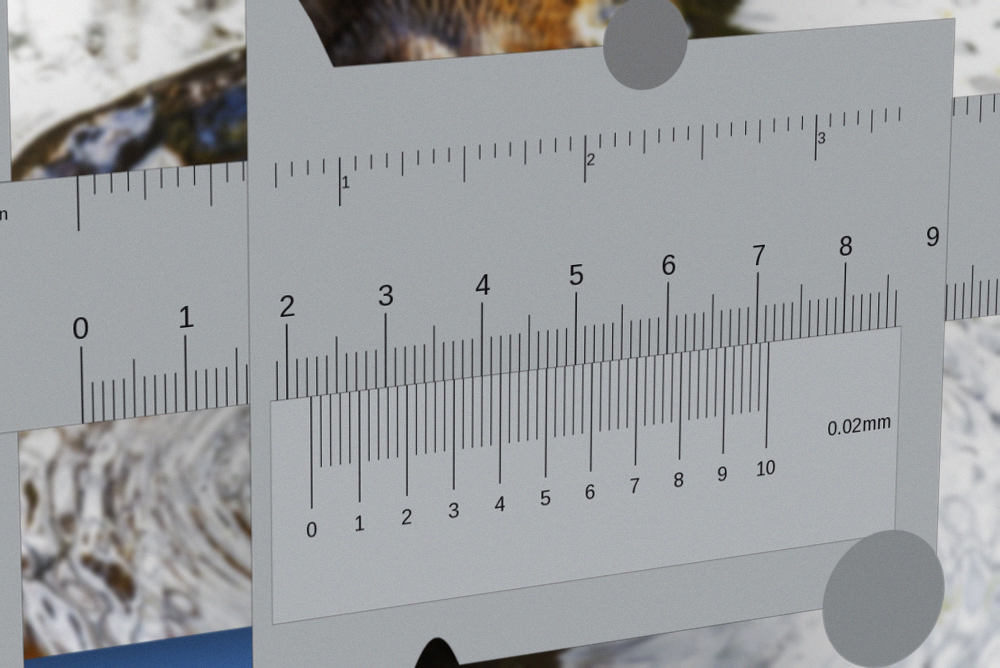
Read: 22.4 mm
